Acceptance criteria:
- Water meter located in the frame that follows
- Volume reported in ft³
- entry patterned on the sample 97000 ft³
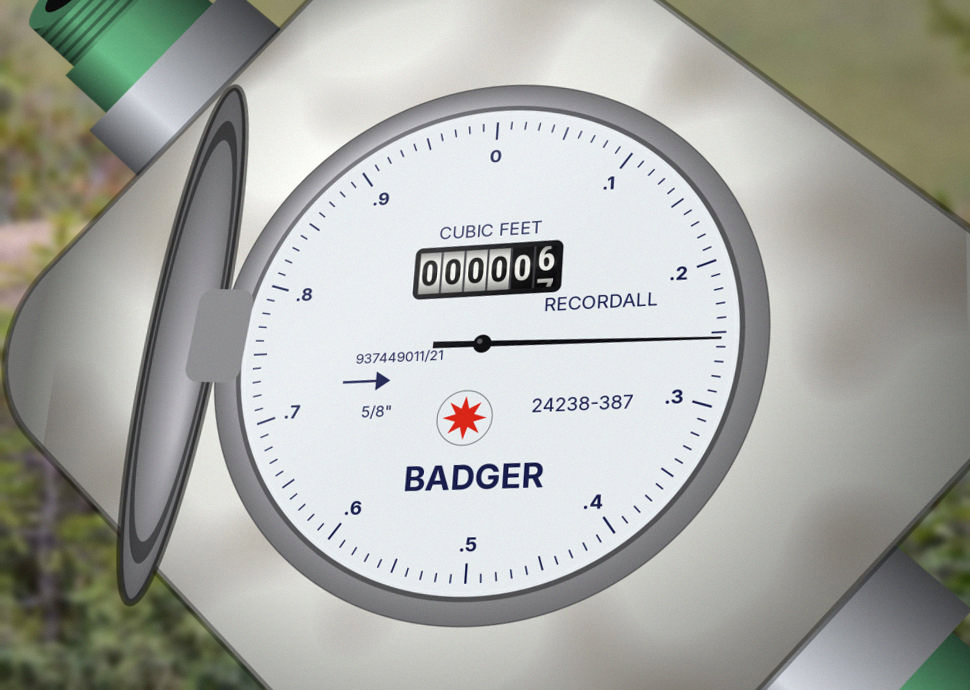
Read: 6.25 ft³
